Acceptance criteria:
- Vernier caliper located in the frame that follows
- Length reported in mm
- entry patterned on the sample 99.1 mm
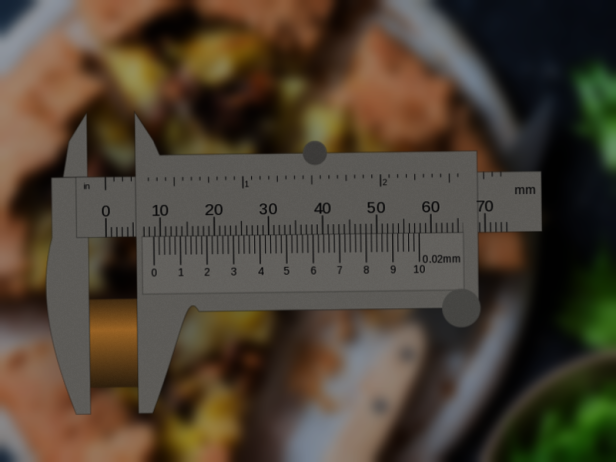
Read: 8.8 mm
